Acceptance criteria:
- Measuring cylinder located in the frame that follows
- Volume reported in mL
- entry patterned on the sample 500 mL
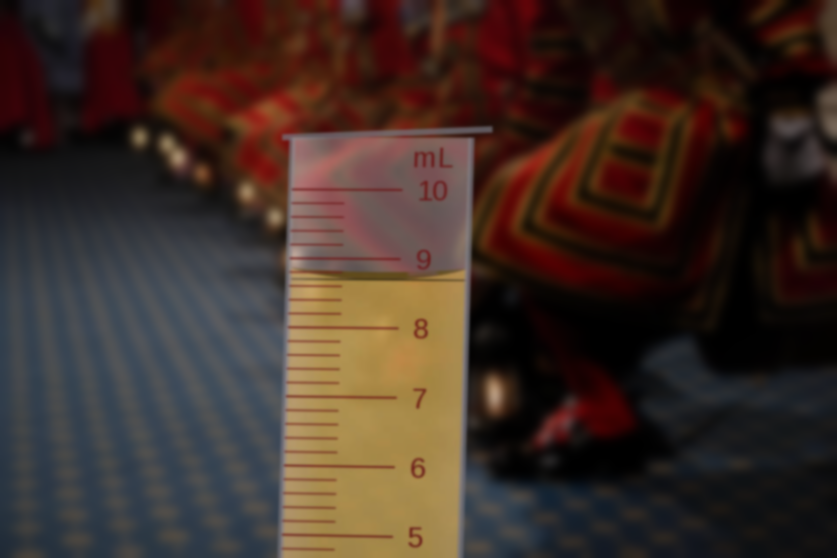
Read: 8.7 mL
